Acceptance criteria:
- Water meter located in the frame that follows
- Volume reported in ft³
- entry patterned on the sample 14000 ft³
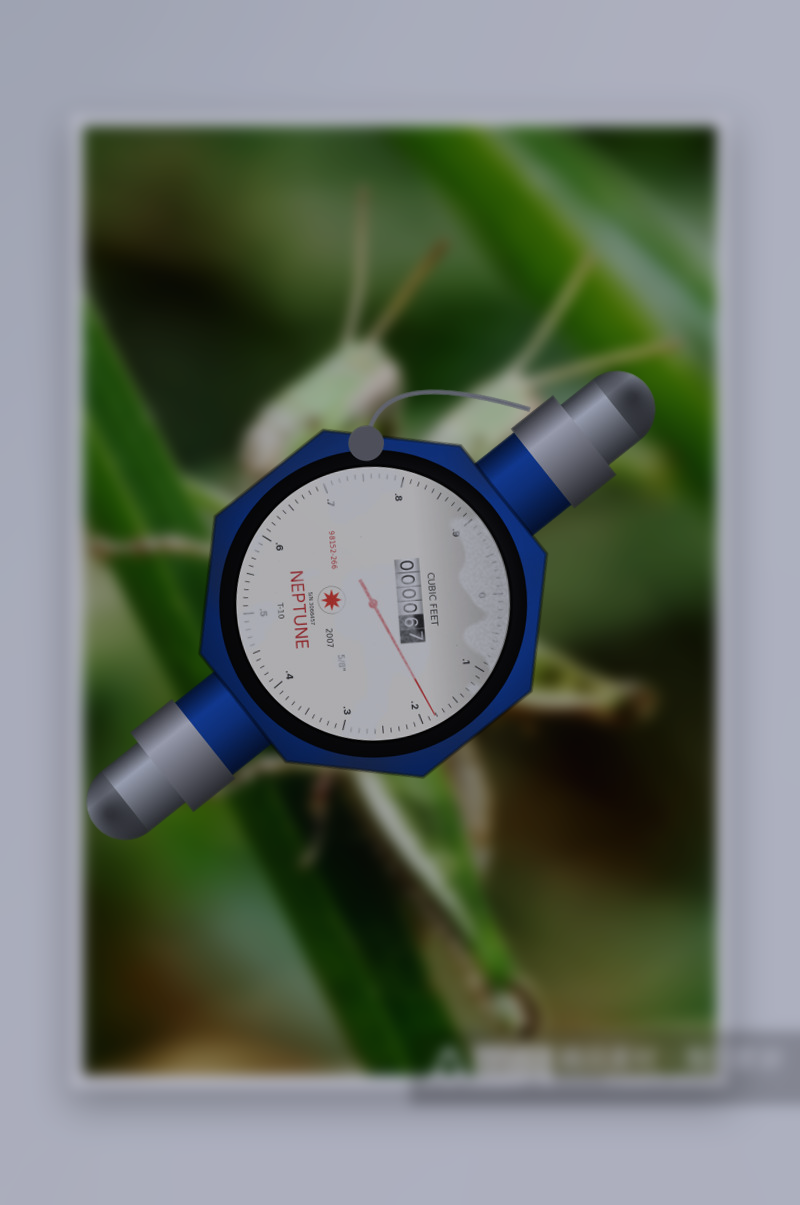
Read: 67.18 ft³
